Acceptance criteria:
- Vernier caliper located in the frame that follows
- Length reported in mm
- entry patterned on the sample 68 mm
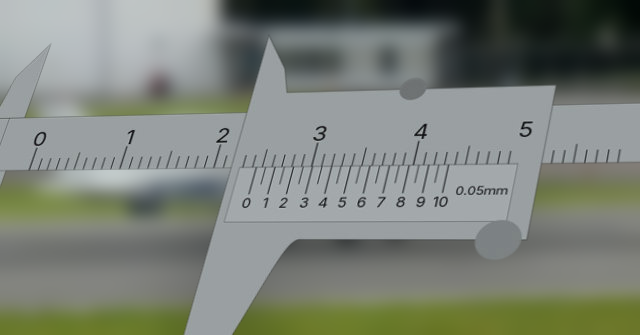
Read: 24.4 mm
